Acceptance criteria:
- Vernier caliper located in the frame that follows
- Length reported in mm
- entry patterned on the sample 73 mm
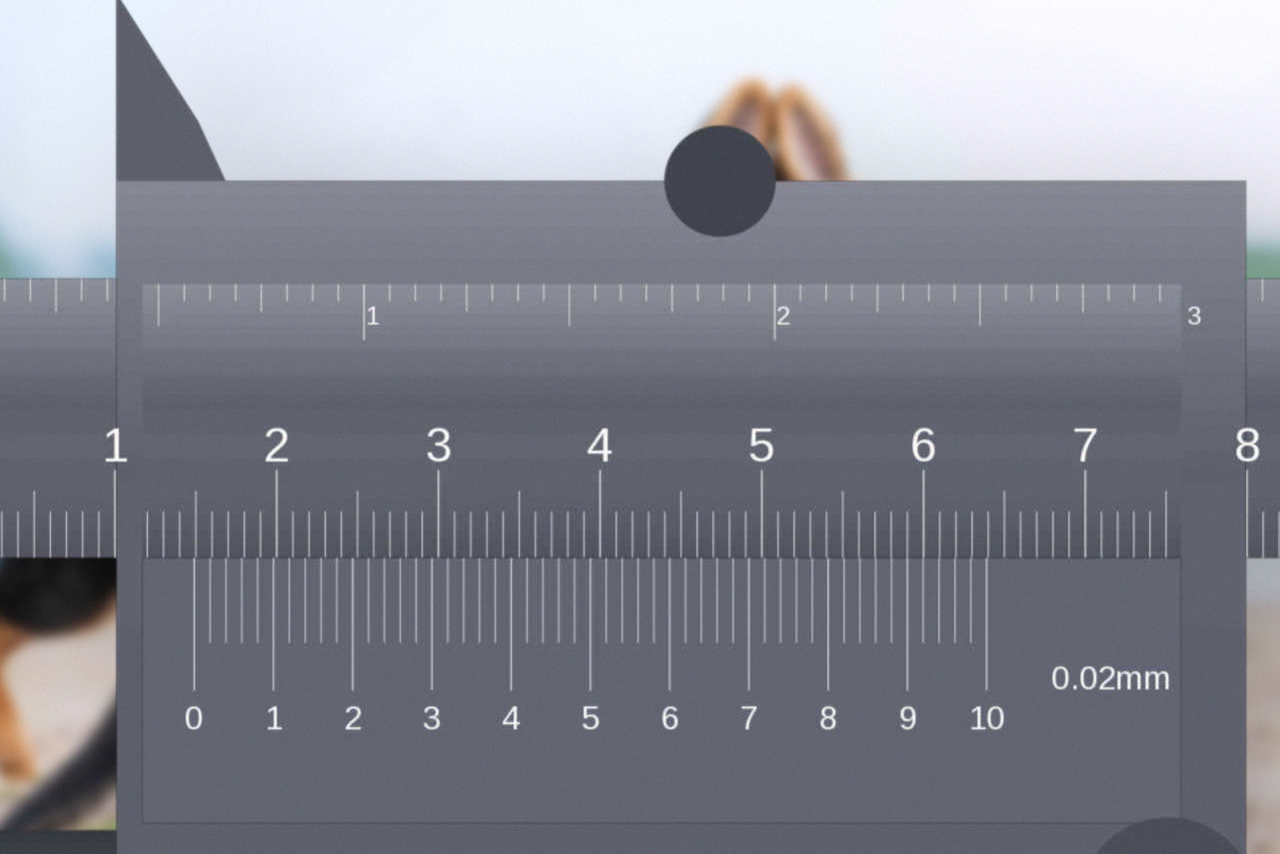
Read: 14.9 mm
